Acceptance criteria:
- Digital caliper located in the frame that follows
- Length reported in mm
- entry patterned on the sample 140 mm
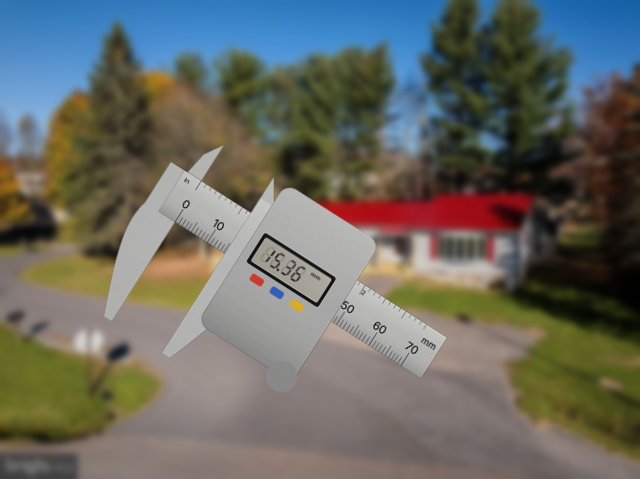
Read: 15.36 mm
